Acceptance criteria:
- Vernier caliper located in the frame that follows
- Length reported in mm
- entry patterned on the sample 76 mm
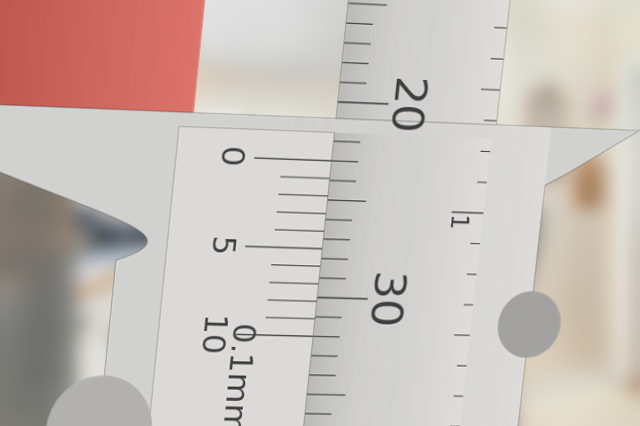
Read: 23.0 mm
